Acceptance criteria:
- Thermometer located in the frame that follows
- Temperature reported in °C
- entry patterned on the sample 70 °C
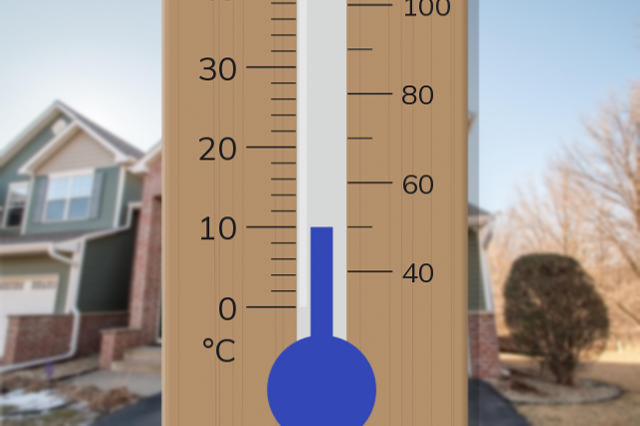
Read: 10 °C
